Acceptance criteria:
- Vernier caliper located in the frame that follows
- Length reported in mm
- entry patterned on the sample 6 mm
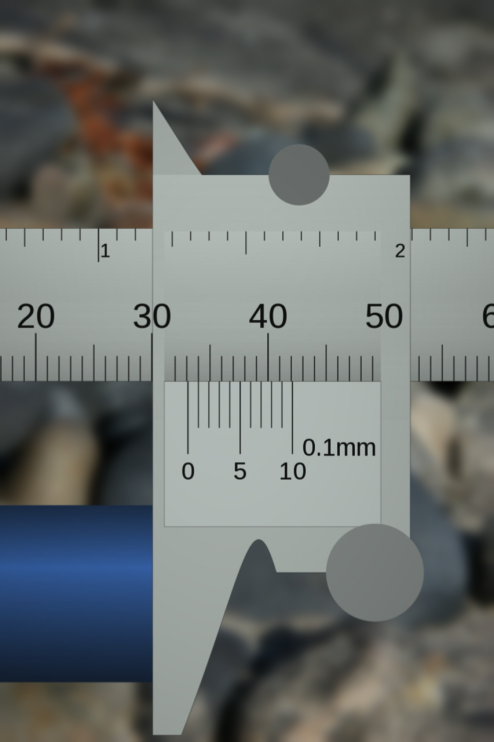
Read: 33.1 mm
